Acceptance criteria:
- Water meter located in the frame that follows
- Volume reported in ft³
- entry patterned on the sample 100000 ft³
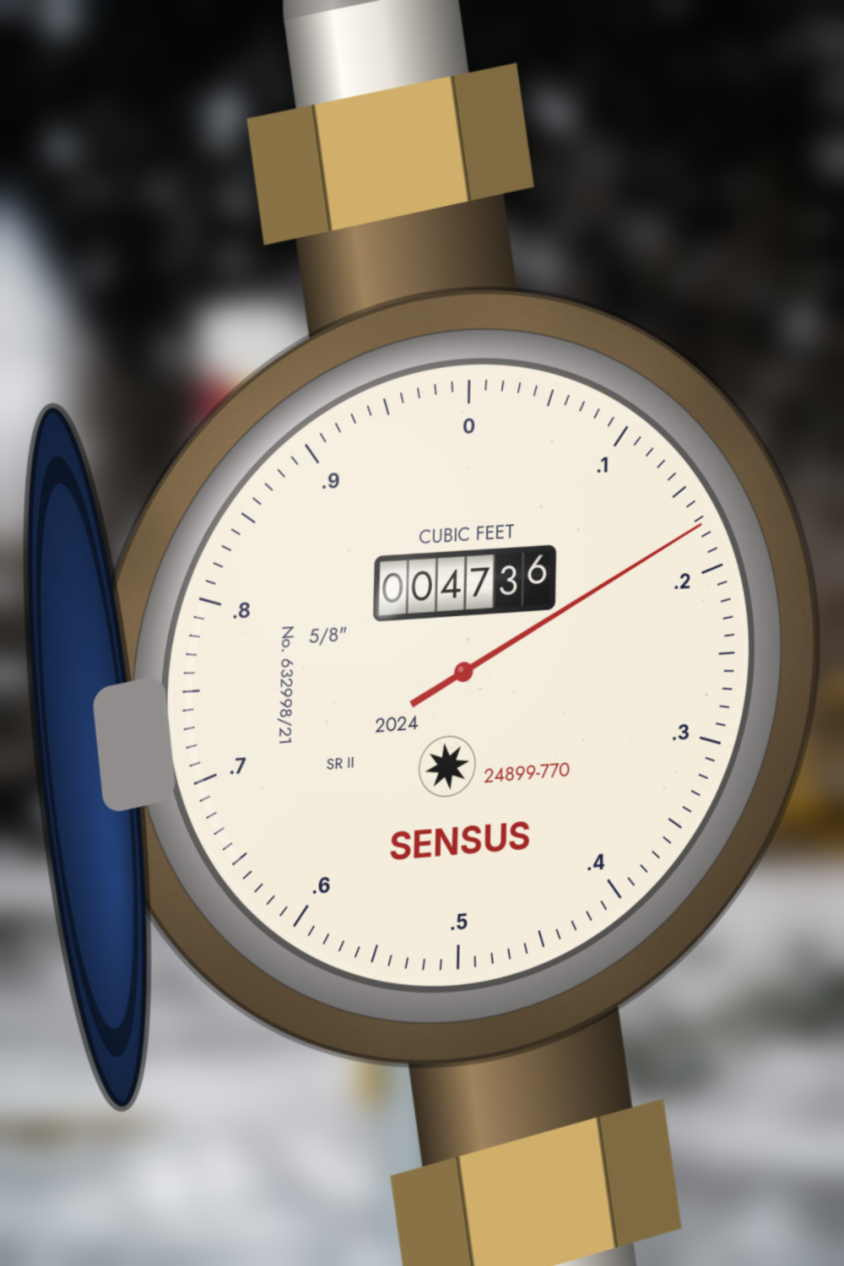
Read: 4736.17 ft³
